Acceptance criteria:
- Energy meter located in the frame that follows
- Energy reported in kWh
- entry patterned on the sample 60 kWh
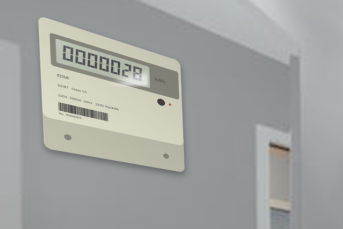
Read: 28 kWh
